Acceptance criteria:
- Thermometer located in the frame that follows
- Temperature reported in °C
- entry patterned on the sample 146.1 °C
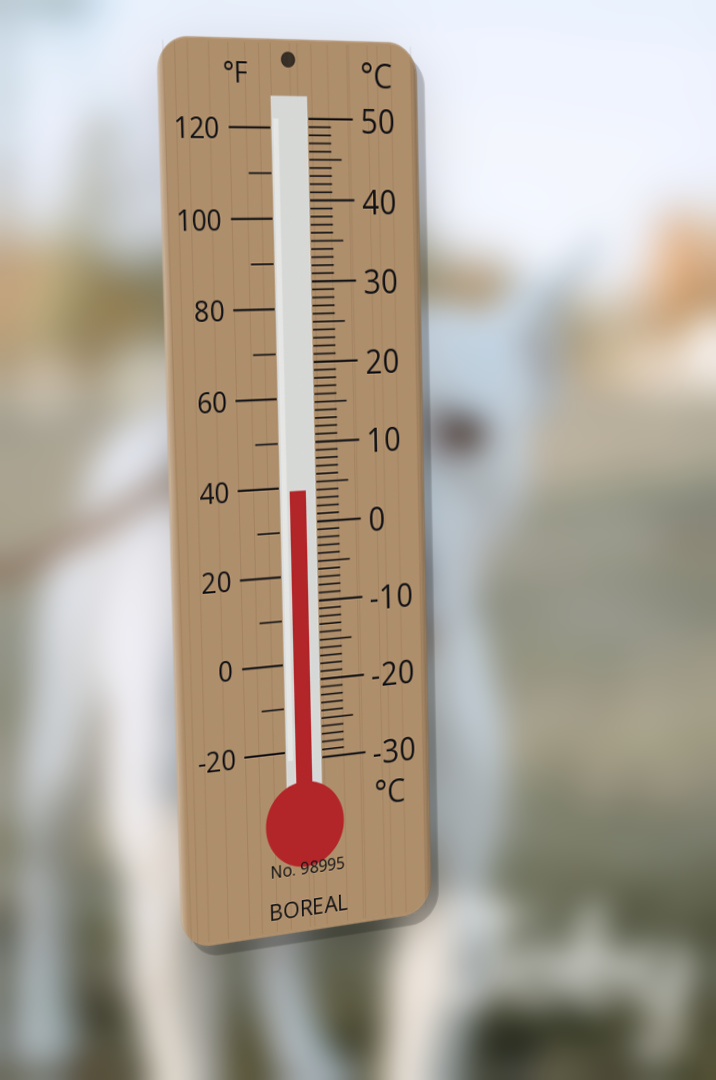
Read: 4 °C
